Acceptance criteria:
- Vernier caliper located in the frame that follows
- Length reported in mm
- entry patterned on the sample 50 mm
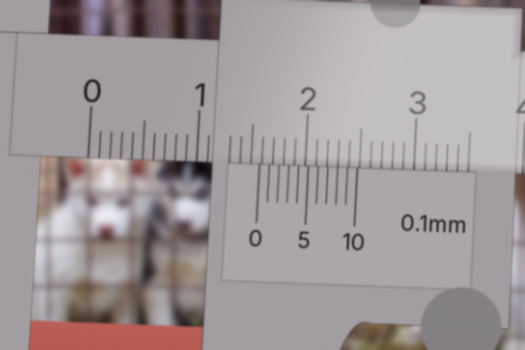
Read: 15.8 mm
